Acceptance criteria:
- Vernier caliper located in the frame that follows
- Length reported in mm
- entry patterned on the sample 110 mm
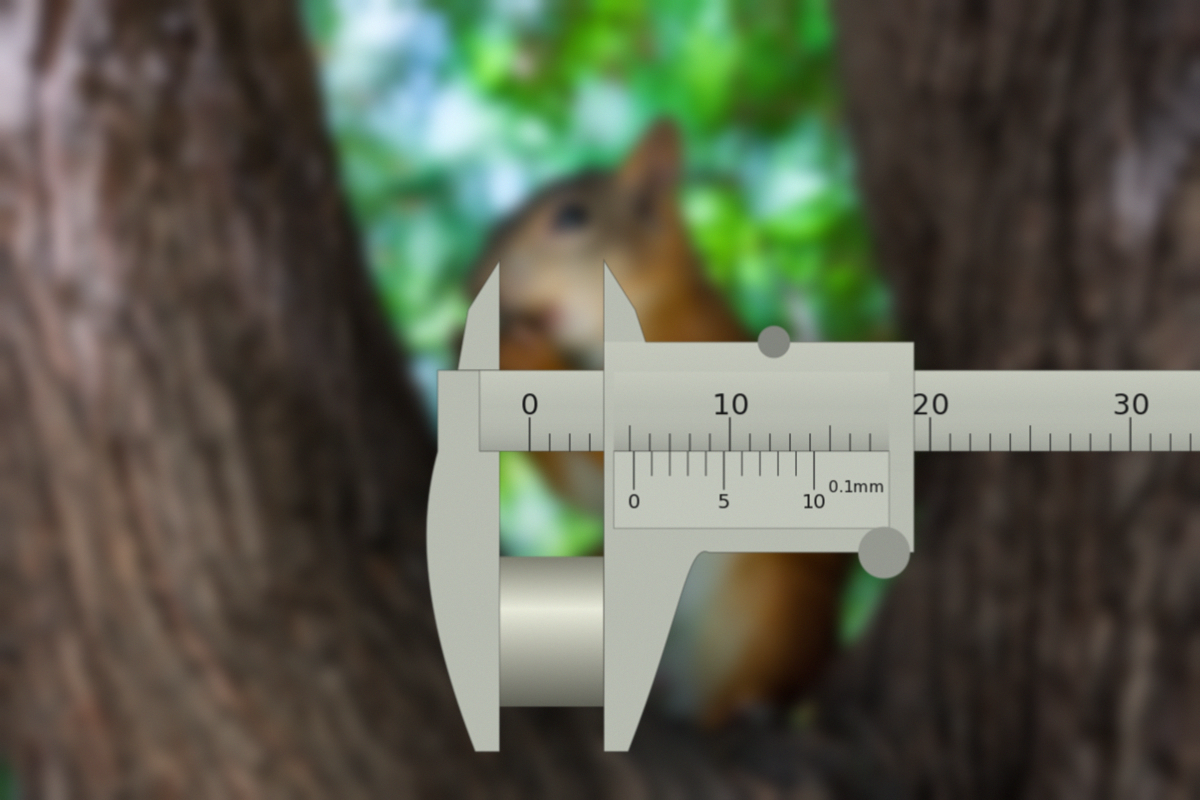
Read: 5.2 mm
